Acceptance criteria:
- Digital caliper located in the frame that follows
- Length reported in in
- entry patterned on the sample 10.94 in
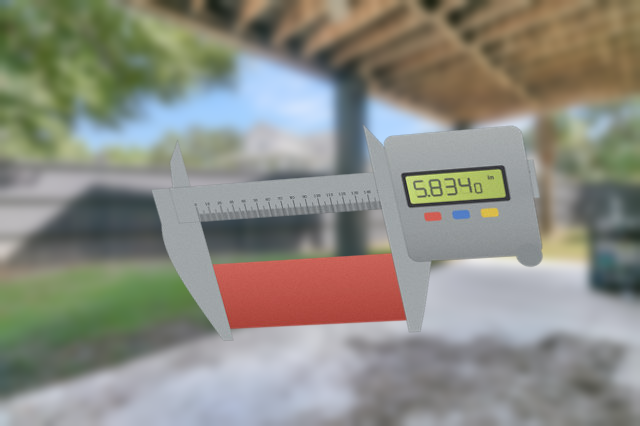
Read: 5.8340 in
